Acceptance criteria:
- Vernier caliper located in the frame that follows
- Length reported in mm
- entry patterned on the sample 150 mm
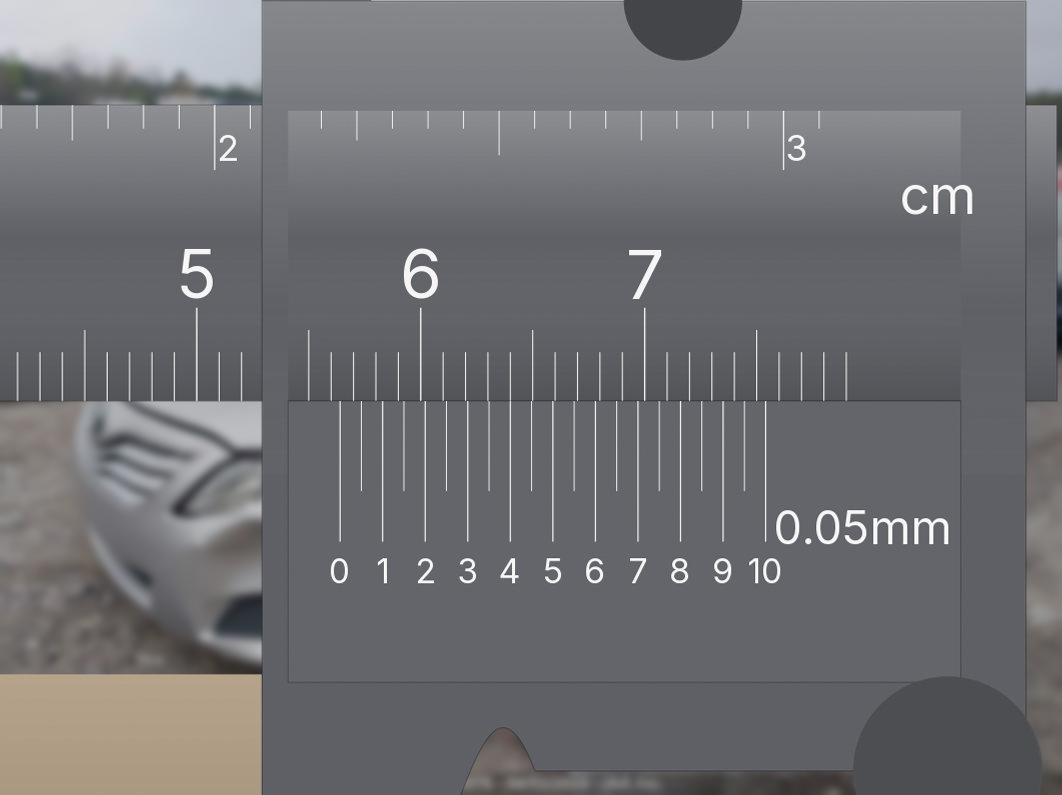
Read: 56.4 mm
